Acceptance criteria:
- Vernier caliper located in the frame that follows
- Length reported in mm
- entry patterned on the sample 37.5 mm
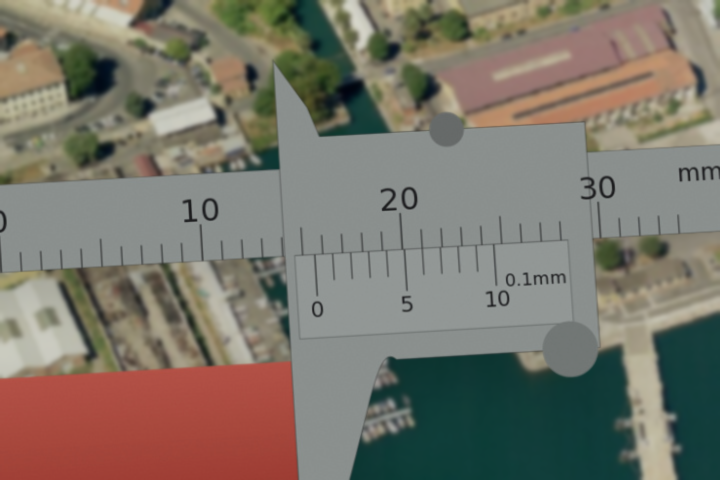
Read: 15.6 mm
